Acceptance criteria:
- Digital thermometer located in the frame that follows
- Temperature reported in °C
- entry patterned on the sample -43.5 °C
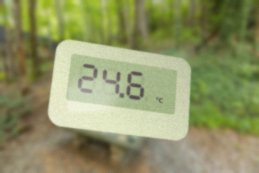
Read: 24.6 °C
